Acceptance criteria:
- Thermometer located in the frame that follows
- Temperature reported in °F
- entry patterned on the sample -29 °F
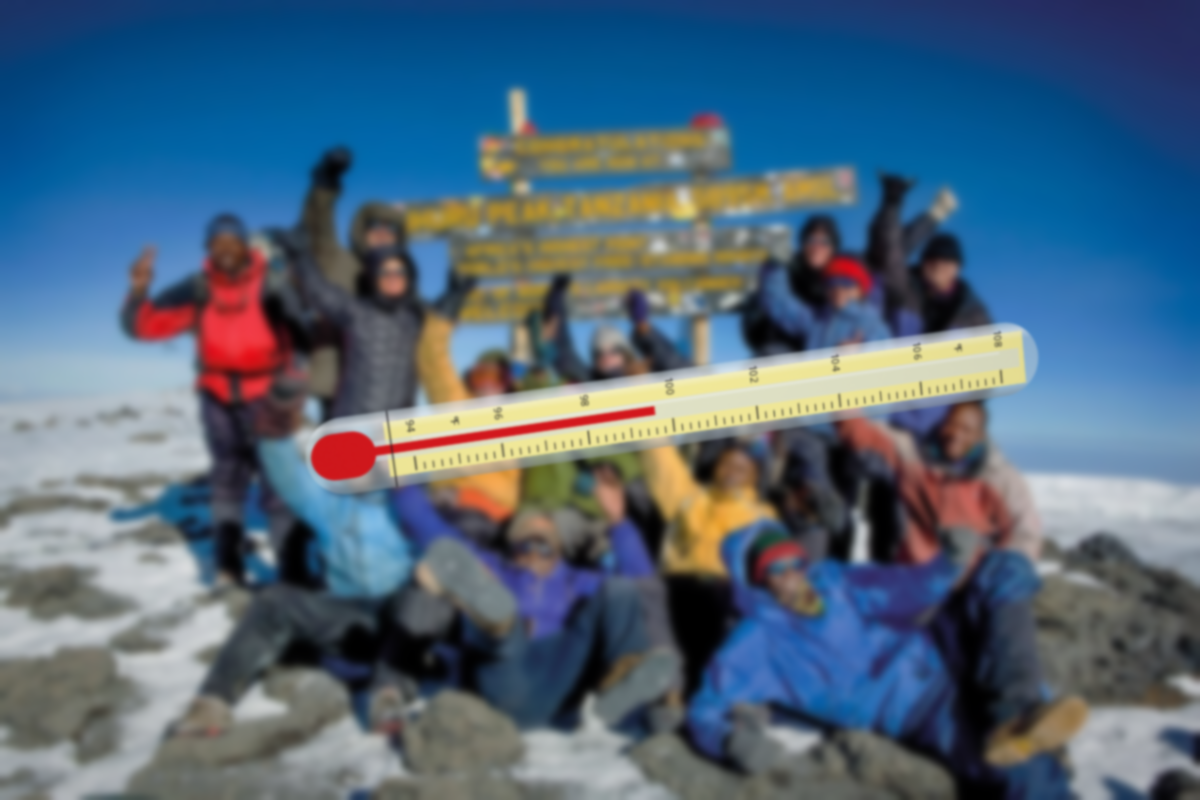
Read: 99.6 °F
